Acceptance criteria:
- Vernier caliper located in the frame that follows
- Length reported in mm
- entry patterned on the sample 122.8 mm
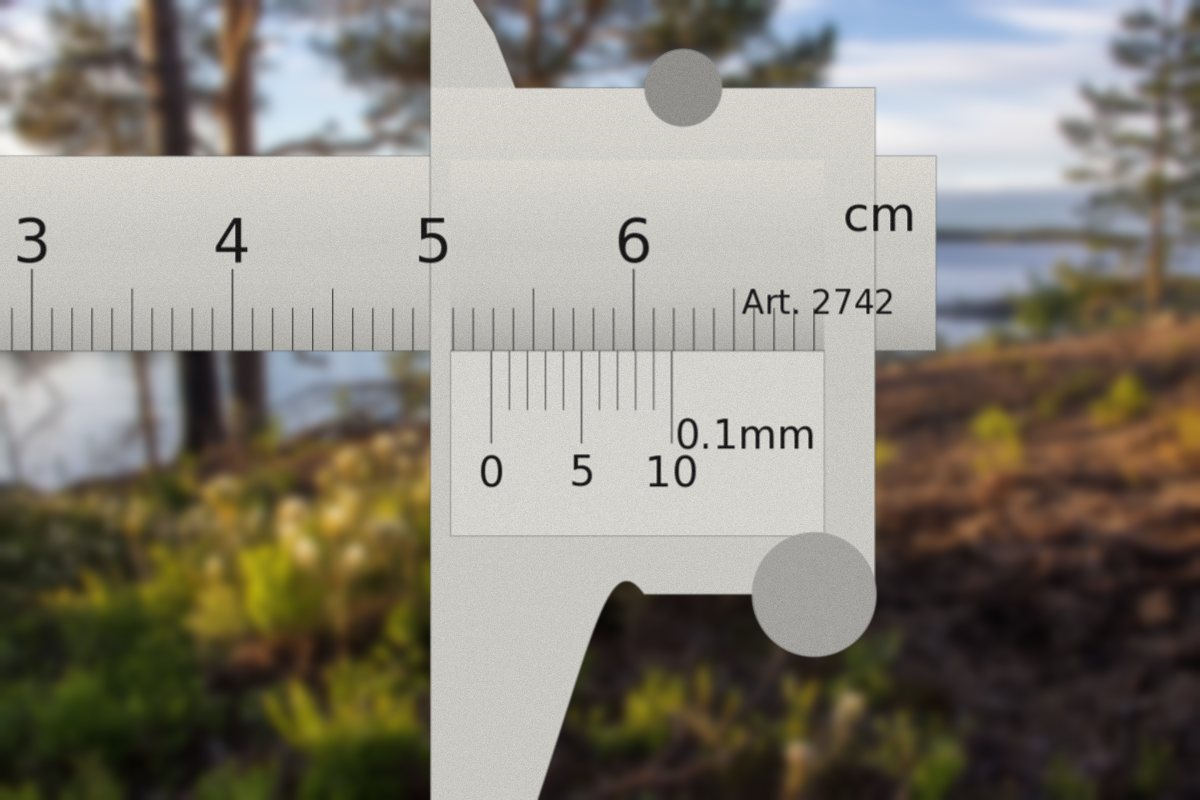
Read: 52.9 mm
